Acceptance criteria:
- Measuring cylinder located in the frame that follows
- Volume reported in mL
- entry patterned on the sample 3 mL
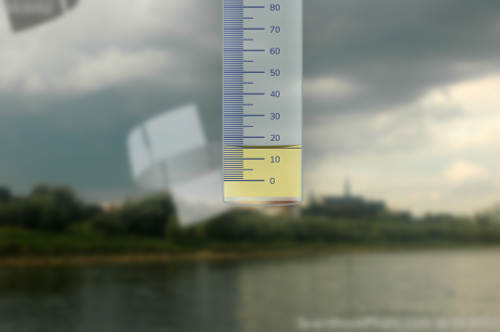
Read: 15 mL
